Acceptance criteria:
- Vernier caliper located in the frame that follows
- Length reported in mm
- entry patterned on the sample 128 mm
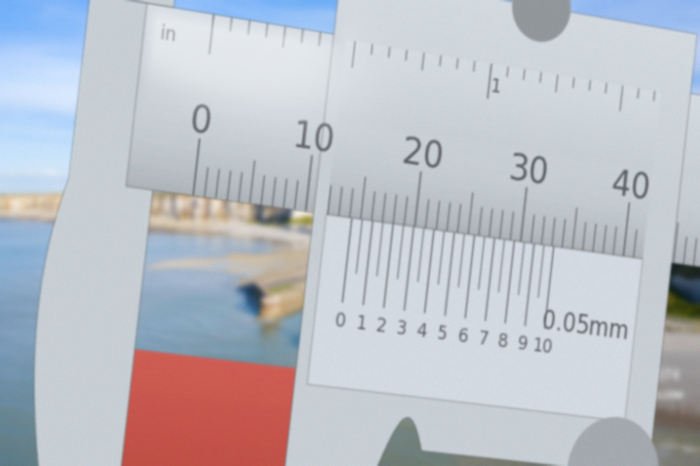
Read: 14.2 mm
